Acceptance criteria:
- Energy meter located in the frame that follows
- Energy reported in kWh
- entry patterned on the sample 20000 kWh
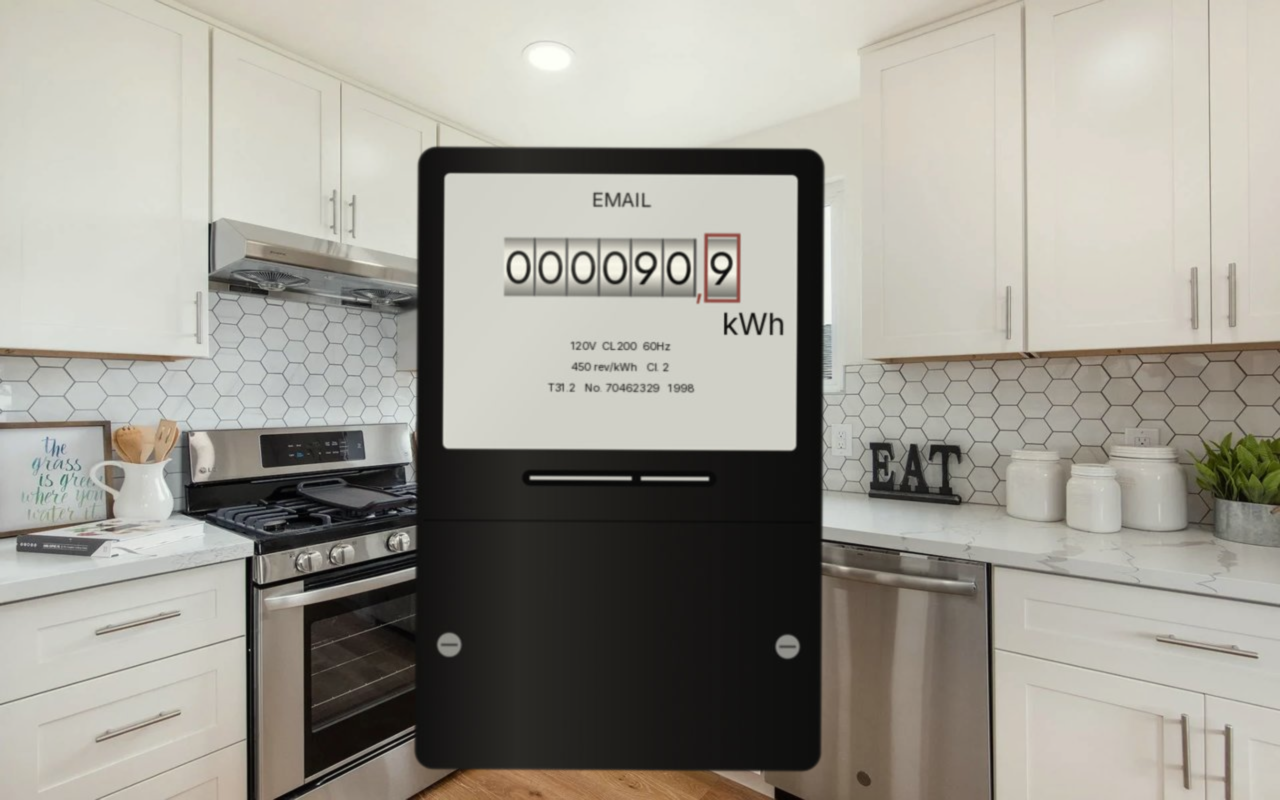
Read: 90.9 kWh
